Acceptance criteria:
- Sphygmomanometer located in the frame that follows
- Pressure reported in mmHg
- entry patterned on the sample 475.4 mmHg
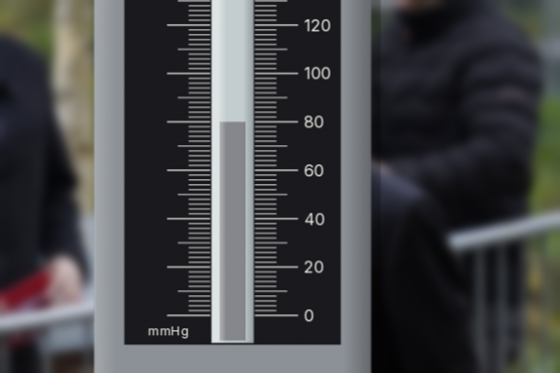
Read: 80 mmHg
